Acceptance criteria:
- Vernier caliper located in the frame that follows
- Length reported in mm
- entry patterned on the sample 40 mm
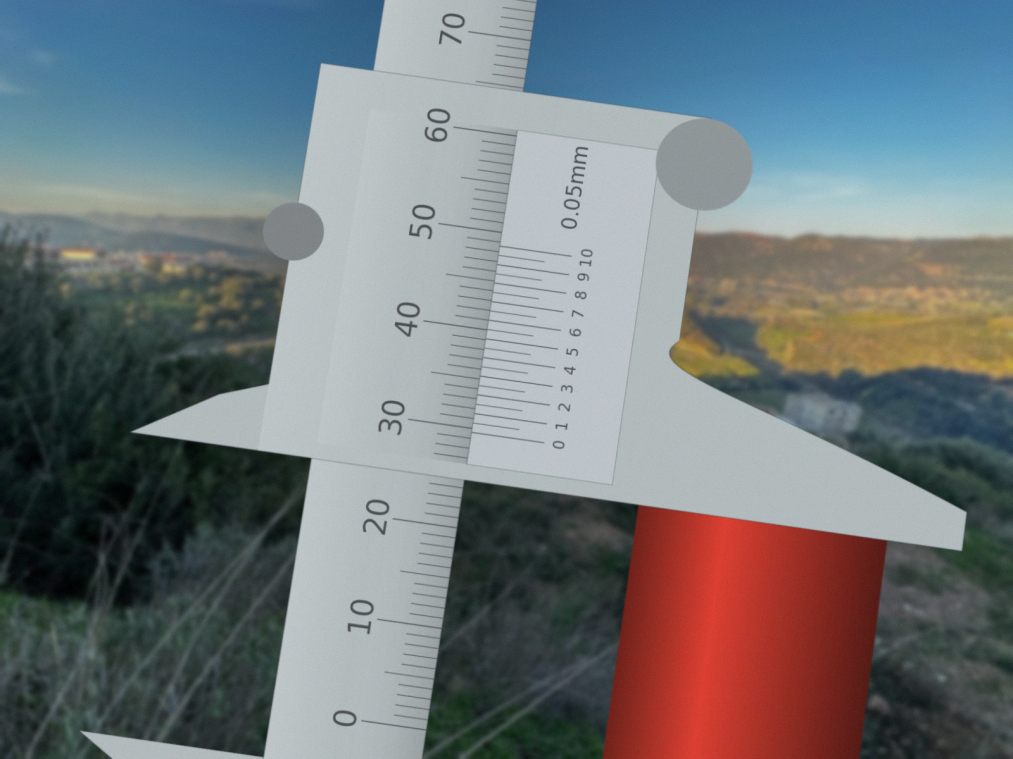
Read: 29.6 mm
